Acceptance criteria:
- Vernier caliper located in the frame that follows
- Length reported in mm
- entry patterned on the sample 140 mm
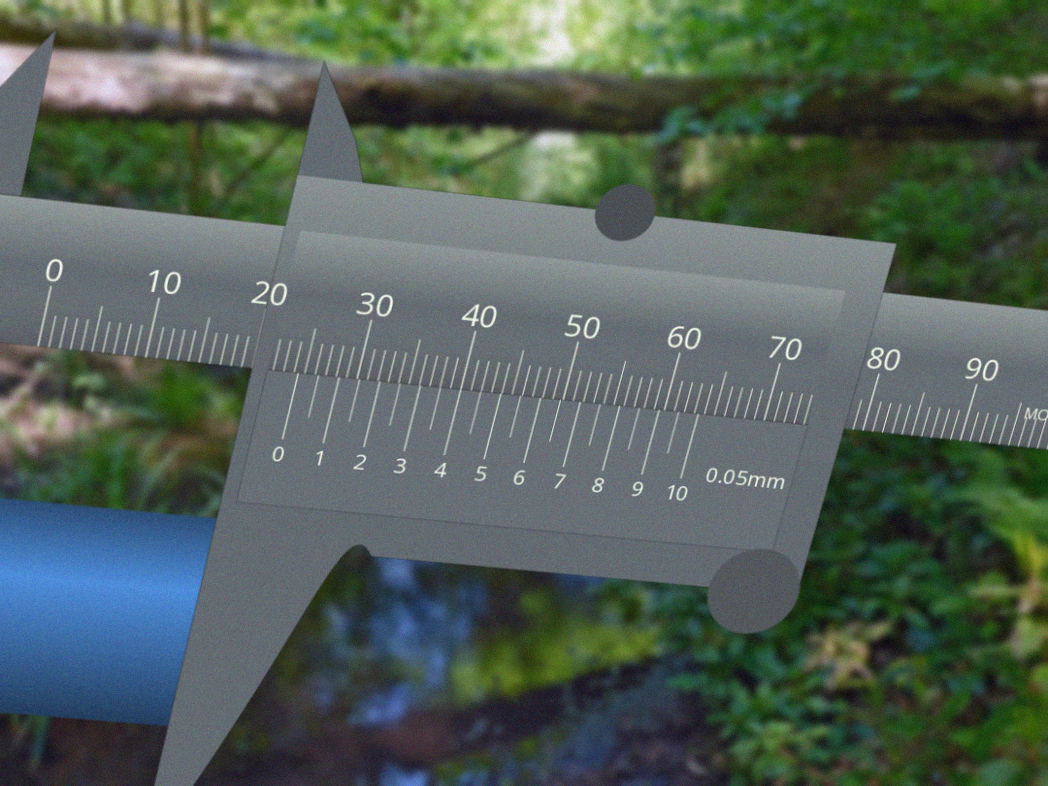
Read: 24.4 mm
